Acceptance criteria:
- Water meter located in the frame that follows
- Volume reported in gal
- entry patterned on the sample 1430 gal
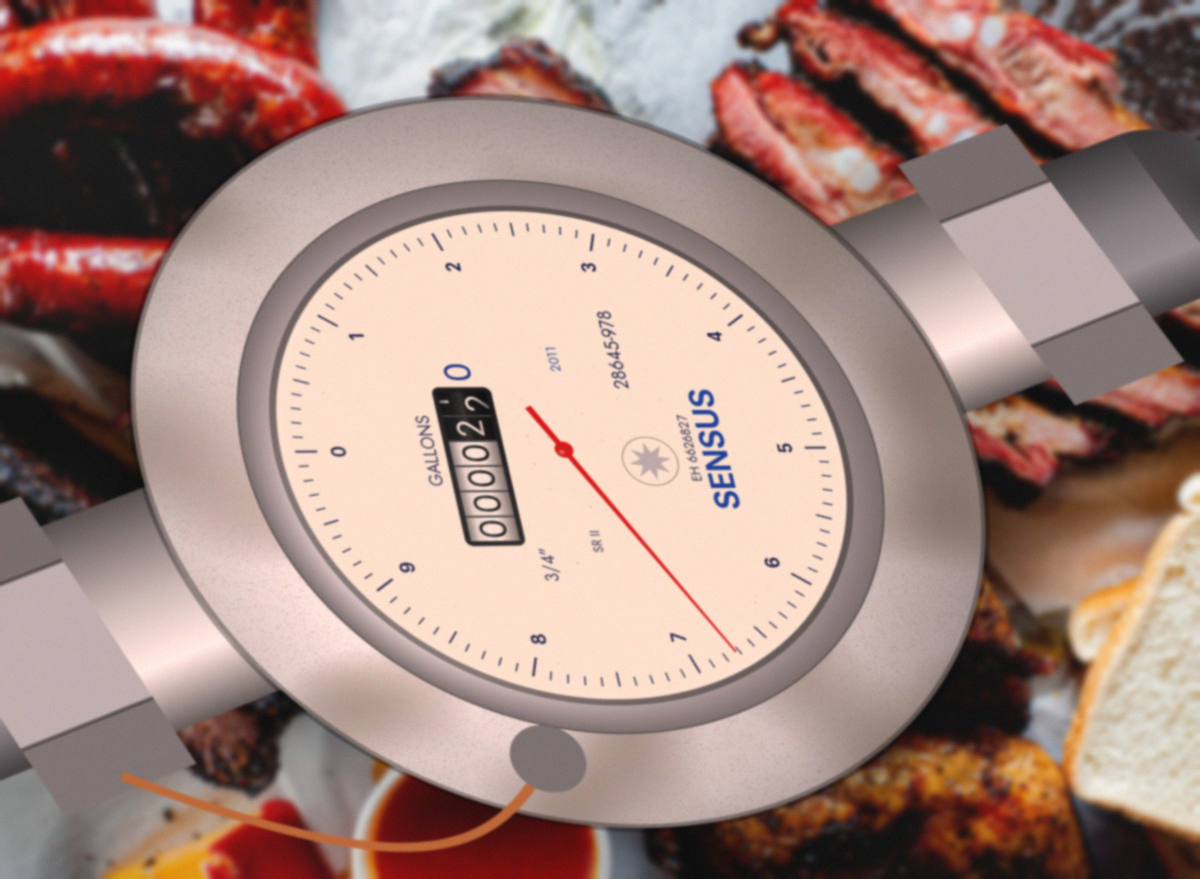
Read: 216.7 gal
